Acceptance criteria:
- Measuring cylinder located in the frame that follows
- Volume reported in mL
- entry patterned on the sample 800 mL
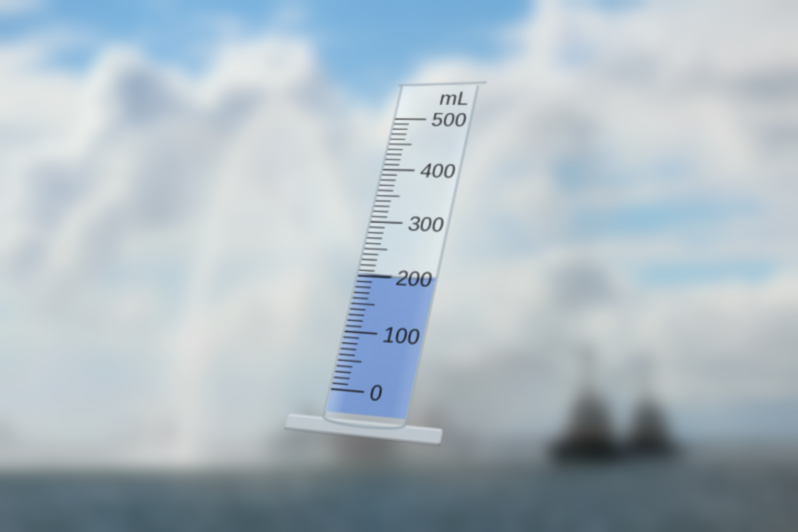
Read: 200 mL
